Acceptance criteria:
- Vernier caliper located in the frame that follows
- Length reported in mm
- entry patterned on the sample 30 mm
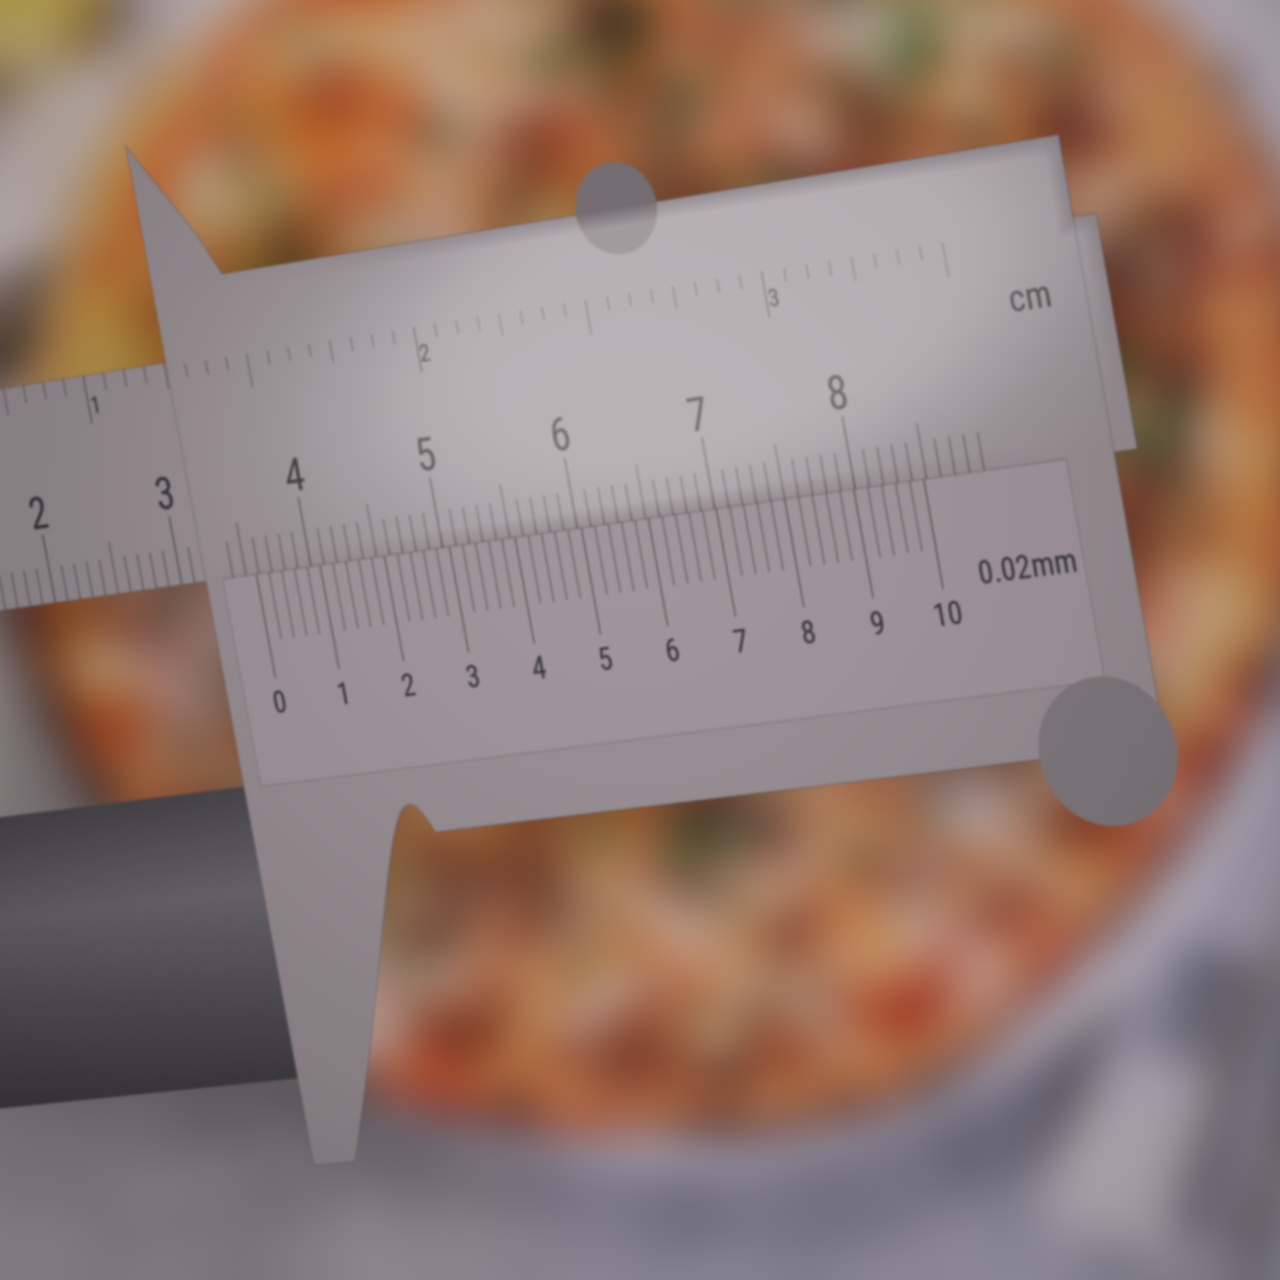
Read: 35.8 mm
